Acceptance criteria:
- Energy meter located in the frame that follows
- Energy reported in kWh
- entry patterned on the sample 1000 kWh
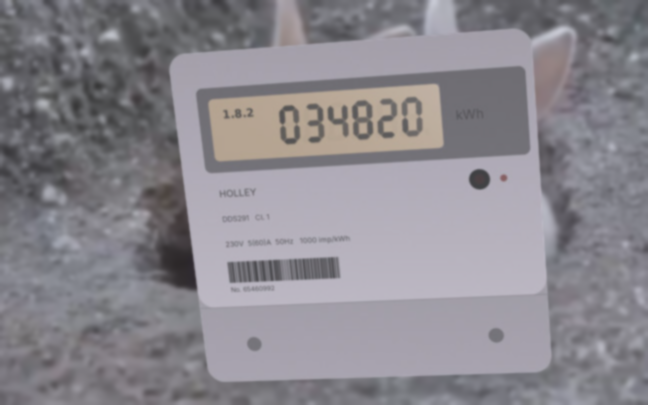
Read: 34820 kWh
